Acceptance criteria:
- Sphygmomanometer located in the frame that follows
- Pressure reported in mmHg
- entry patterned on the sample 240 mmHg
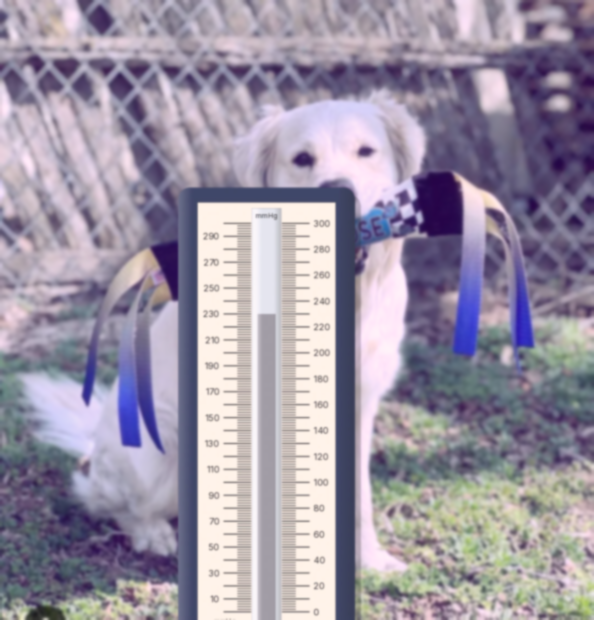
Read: 230 mmHg
